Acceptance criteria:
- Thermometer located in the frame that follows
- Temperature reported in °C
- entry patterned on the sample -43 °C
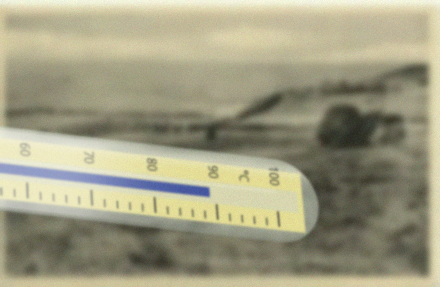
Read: 89 °C
